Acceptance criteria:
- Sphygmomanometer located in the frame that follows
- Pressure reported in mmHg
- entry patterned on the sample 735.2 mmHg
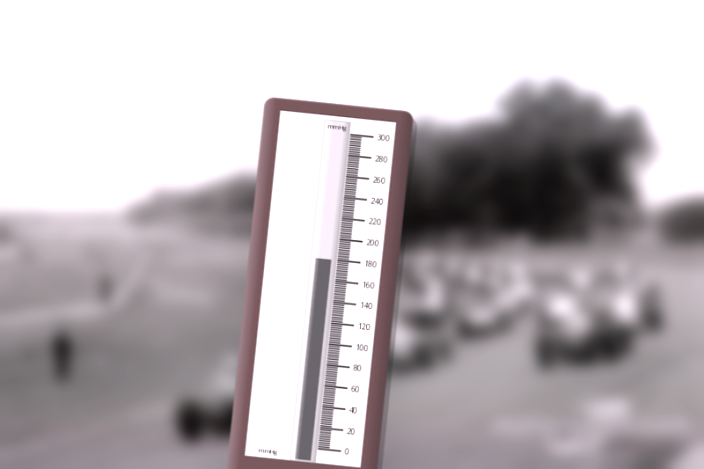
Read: 180 mmHg
